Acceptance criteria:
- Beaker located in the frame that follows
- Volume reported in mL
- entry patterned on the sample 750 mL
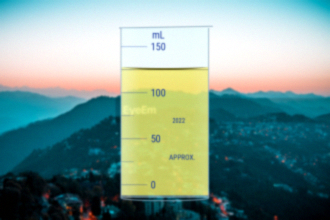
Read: 125 mL
